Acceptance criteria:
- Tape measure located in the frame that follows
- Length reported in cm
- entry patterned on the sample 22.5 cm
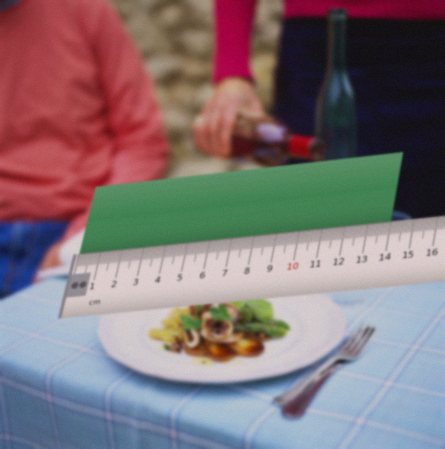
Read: 14 cm
